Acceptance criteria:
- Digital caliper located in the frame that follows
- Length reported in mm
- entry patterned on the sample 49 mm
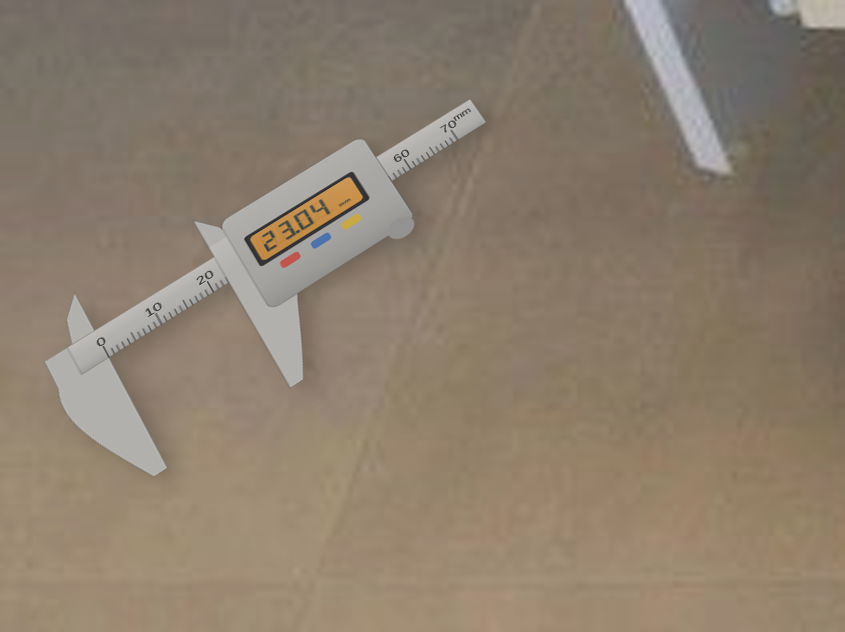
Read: 23.04 mm
